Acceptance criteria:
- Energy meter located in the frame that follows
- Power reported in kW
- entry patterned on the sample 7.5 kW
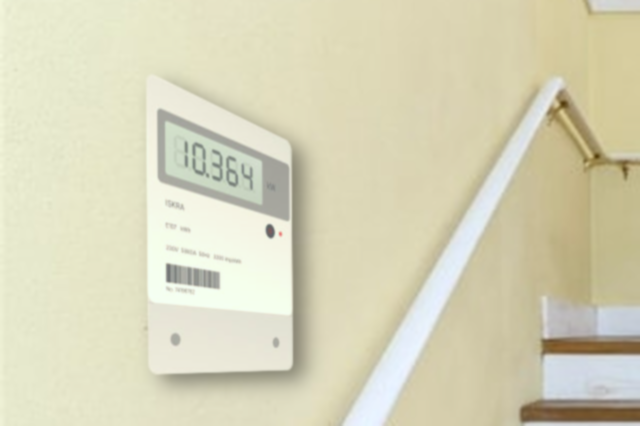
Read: 10.364 kW
